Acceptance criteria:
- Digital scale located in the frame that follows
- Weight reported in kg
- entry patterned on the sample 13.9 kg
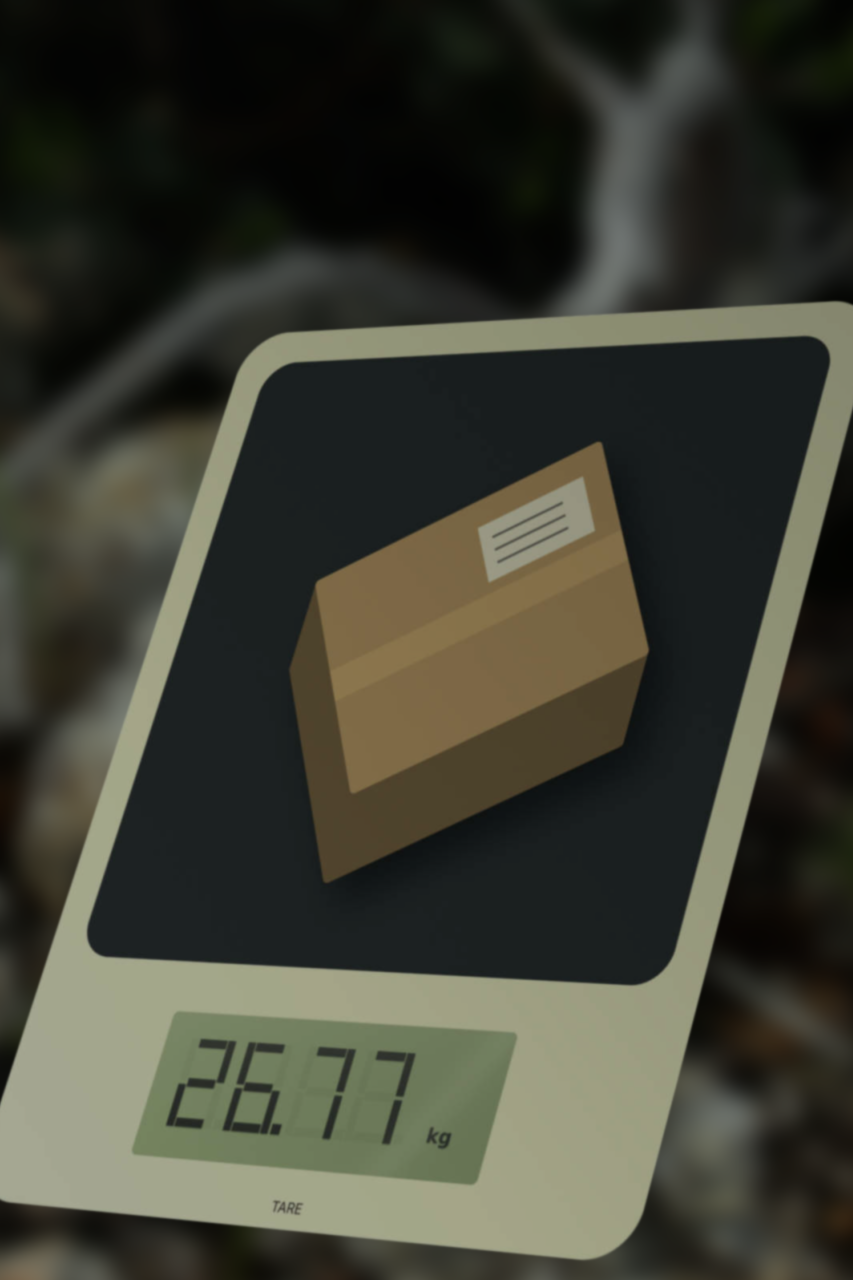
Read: 26.77 kg
